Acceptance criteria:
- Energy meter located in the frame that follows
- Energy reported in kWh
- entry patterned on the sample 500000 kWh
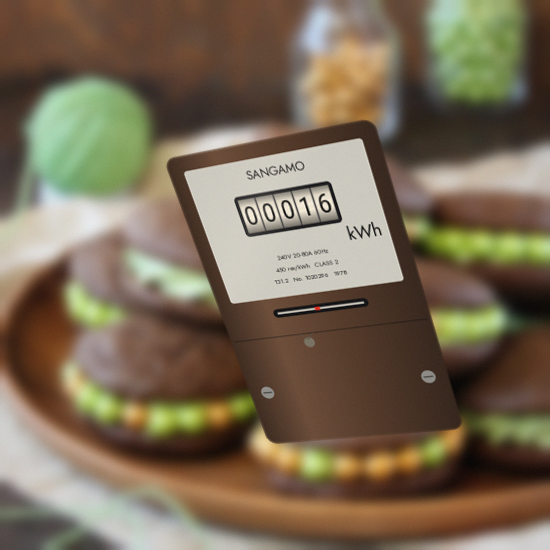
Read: 16 kWh
